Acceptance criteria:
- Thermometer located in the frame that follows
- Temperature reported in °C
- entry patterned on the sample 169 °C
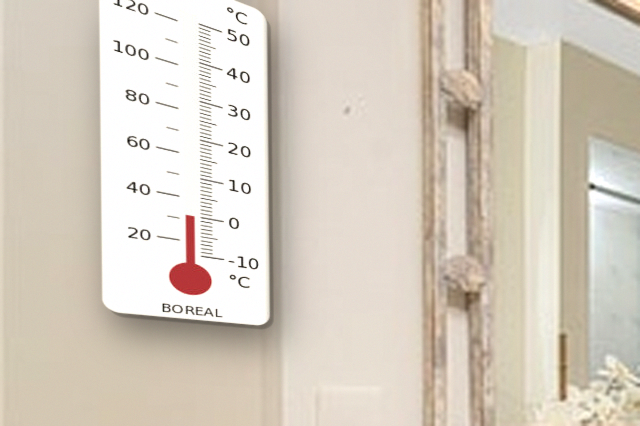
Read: 0 °C
